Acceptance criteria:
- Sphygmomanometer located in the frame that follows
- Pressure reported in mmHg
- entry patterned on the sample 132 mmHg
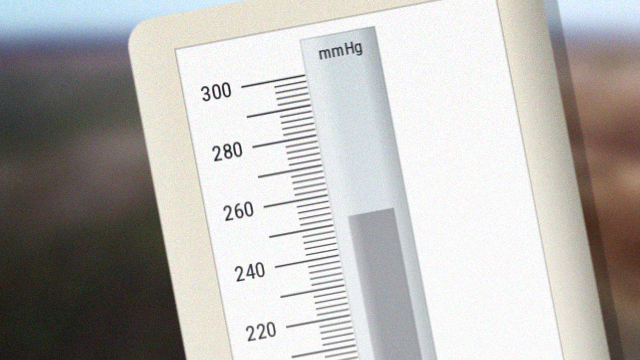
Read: 252 mmHg
